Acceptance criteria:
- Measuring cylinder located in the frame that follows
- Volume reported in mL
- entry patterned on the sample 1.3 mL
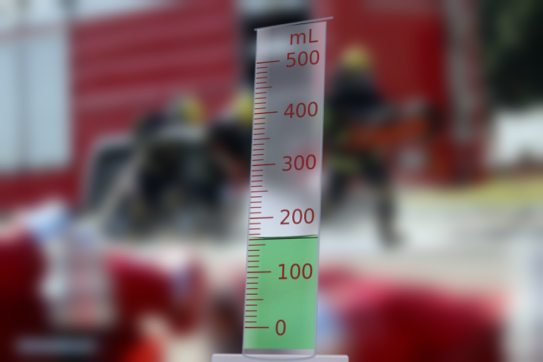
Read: 160 mL
